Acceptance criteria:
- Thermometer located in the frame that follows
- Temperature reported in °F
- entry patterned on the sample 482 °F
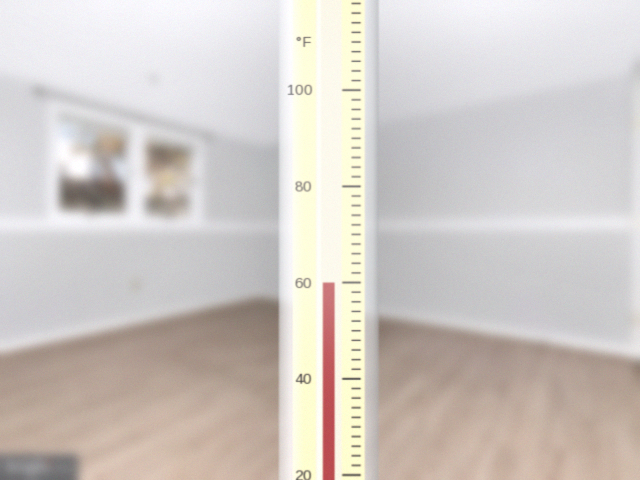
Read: 60 °F
